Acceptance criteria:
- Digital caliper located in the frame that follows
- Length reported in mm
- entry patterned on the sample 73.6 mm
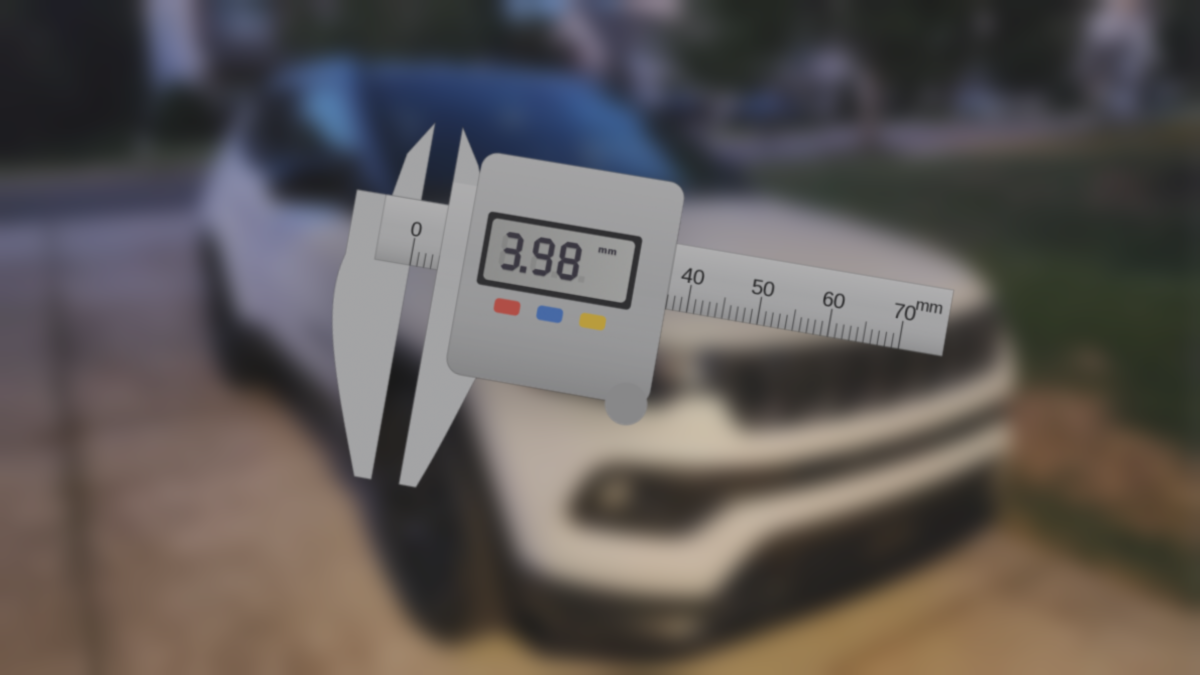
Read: 3.98 mm
